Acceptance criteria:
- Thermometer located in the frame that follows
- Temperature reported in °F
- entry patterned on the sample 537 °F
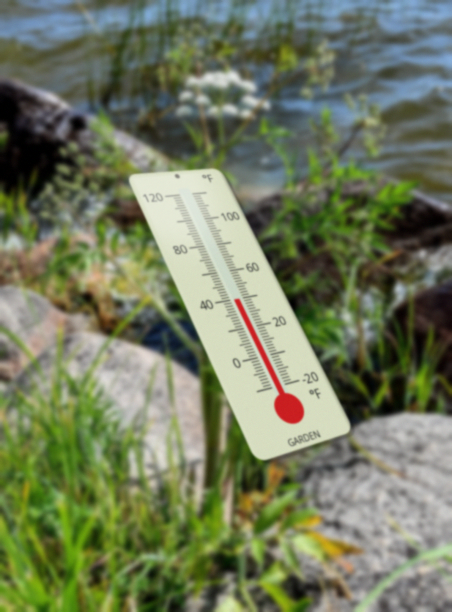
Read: 40 °F
